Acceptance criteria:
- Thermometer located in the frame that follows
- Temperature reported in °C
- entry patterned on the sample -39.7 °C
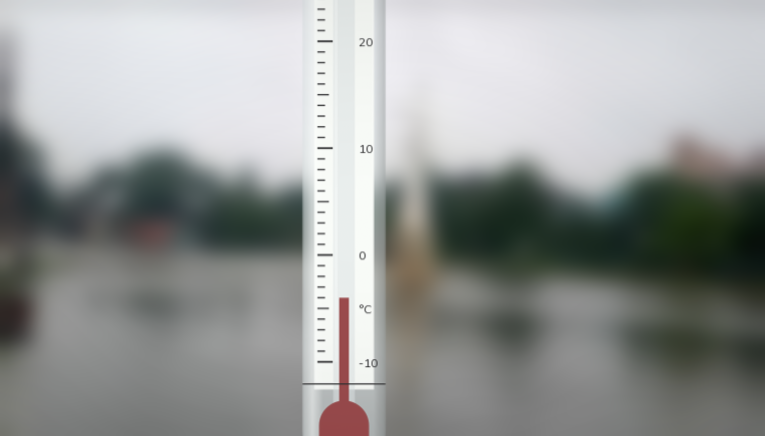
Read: -4 °C
